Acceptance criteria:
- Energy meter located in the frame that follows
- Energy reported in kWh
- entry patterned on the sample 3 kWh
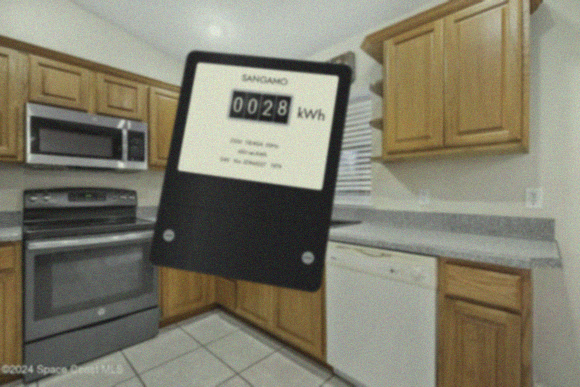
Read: 28 kWh
